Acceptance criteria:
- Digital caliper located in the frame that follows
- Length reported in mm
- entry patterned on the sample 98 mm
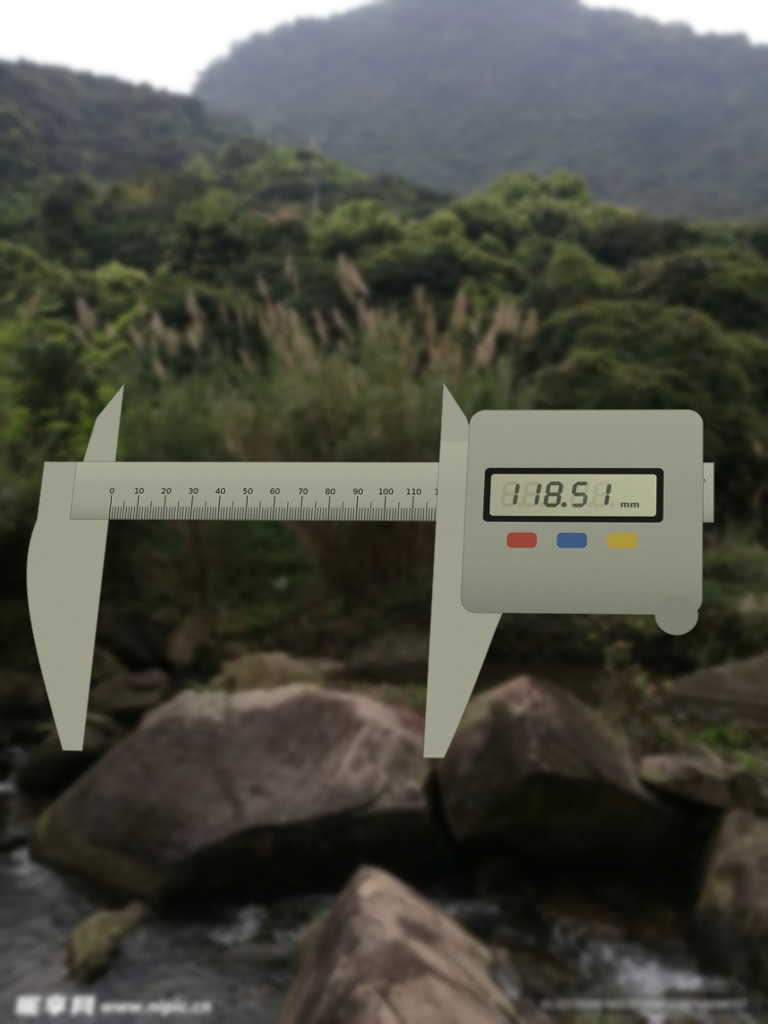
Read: 118.51 mm
